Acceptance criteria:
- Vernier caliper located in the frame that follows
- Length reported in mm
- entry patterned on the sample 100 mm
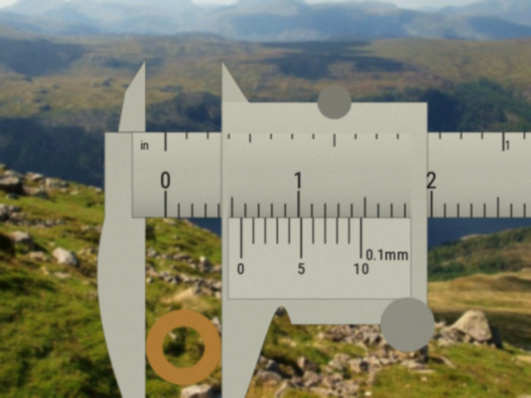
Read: 5.7 mm
